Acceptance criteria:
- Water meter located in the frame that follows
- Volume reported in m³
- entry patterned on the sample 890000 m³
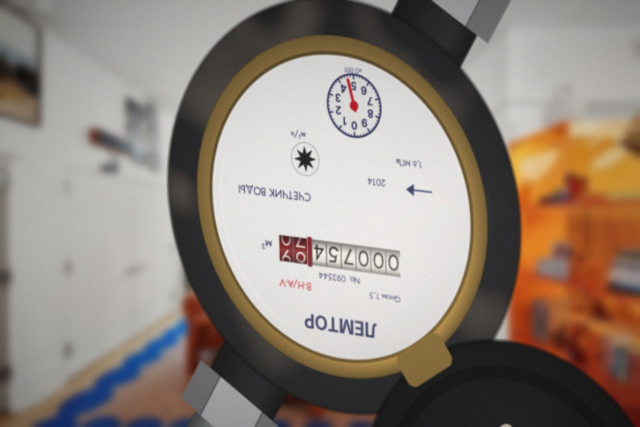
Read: 754.694 m³
